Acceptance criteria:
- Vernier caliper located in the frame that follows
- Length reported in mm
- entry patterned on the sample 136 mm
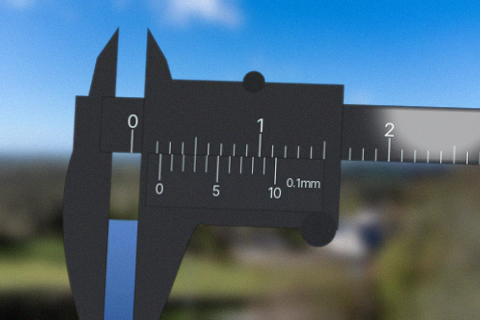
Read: 2.3 mm
